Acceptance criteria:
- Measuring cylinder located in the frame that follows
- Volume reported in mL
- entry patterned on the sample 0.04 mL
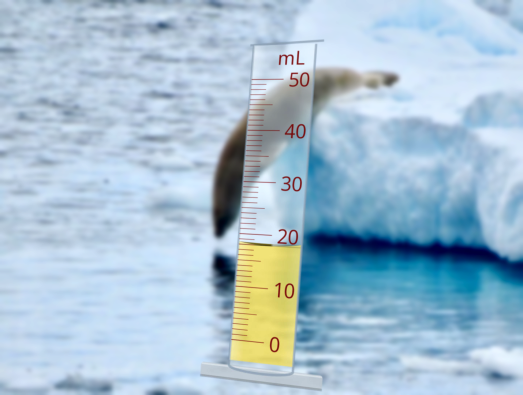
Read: 18 mL
